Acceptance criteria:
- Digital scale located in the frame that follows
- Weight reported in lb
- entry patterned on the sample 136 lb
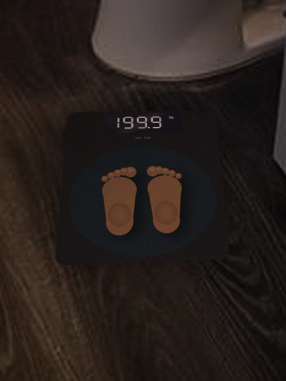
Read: 199.9 lb
